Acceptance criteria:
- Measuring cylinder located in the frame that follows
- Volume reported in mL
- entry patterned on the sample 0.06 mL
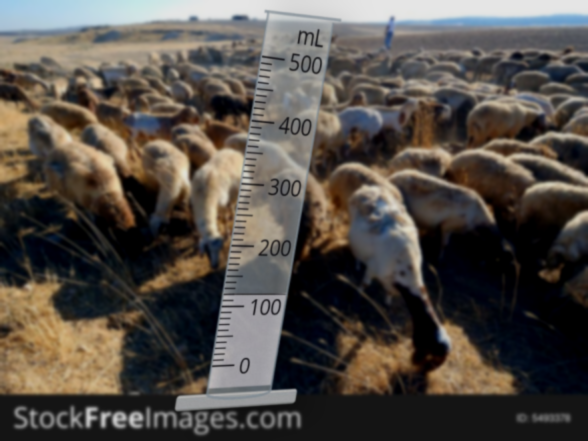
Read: 120 mL
